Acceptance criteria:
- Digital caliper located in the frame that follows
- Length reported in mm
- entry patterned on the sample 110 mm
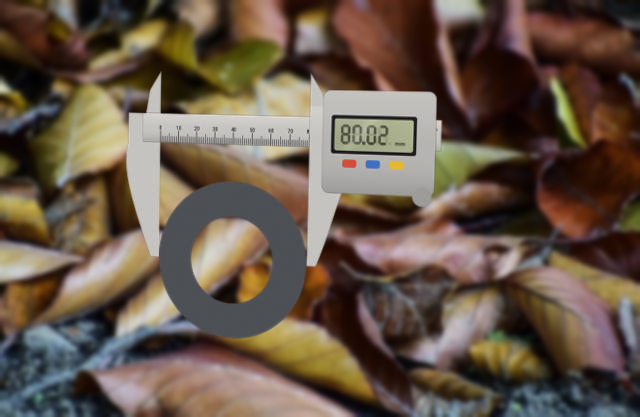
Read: 80.02 mm
